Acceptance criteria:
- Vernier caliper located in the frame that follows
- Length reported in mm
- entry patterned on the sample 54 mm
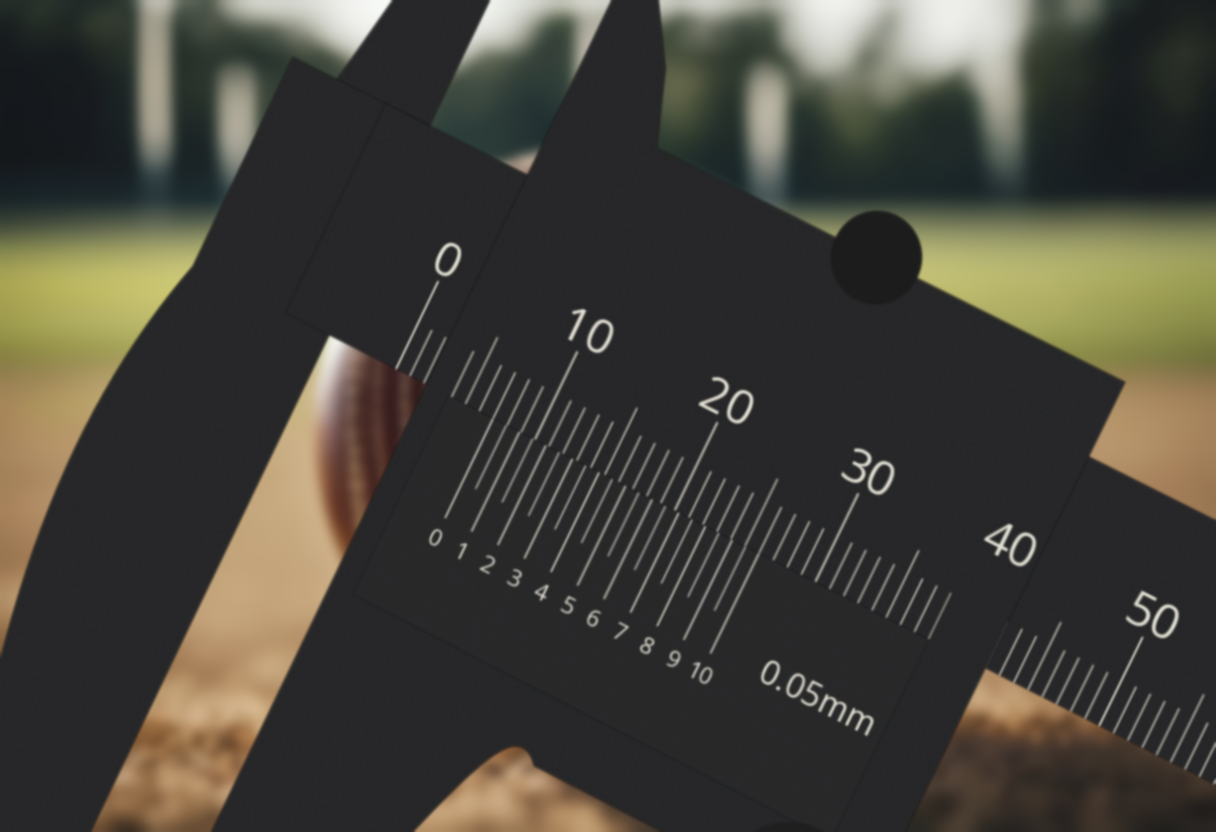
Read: 7.0 mm
